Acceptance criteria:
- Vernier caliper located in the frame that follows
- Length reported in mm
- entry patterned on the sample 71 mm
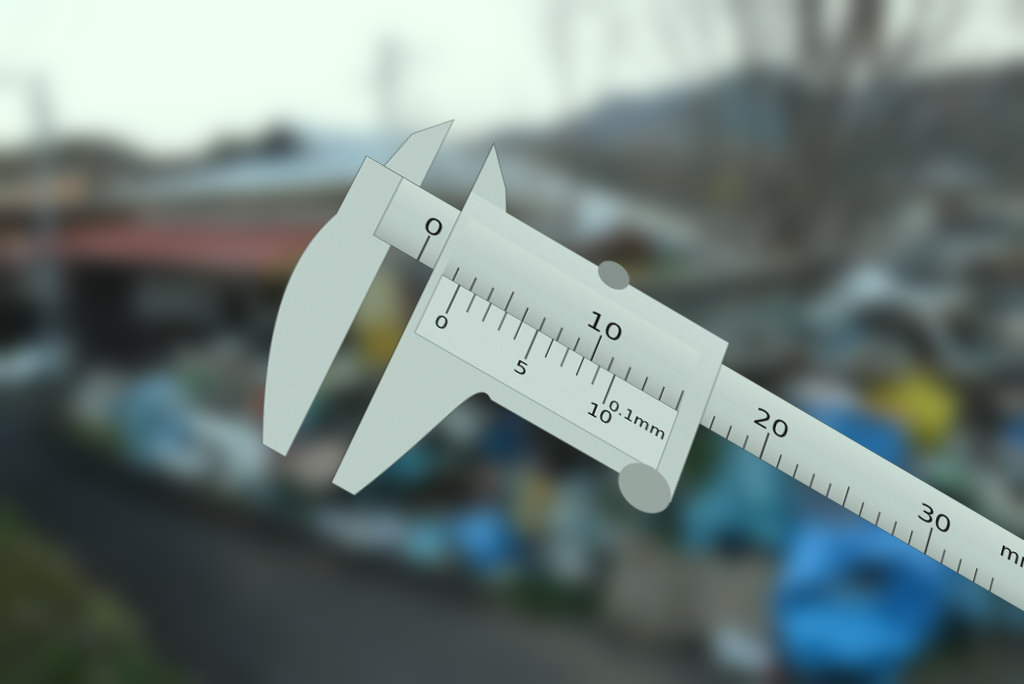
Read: 2.4 mm
